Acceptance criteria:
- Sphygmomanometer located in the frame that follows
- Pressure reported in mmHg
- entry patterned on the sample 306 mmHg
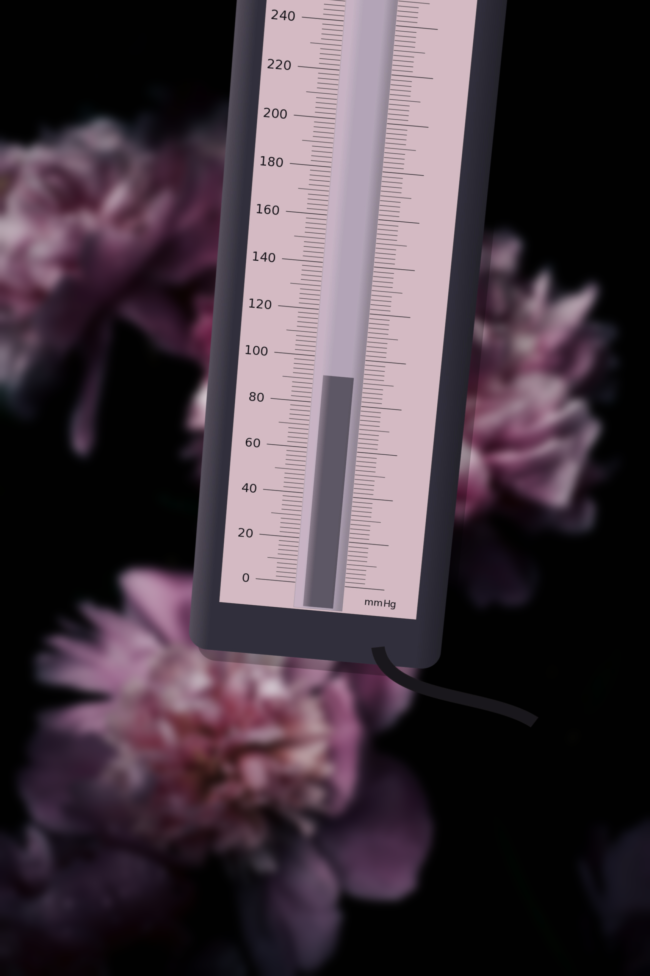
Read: 92 mmHg
